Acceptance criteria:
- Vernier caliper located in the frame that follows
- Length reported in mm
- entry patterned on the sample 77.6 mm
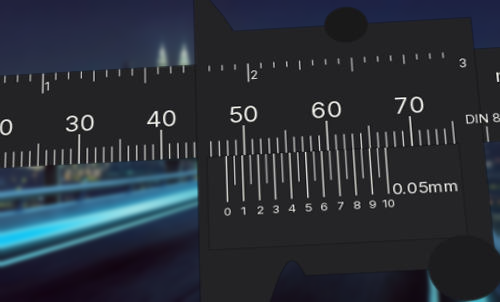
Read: 47.8 mm
